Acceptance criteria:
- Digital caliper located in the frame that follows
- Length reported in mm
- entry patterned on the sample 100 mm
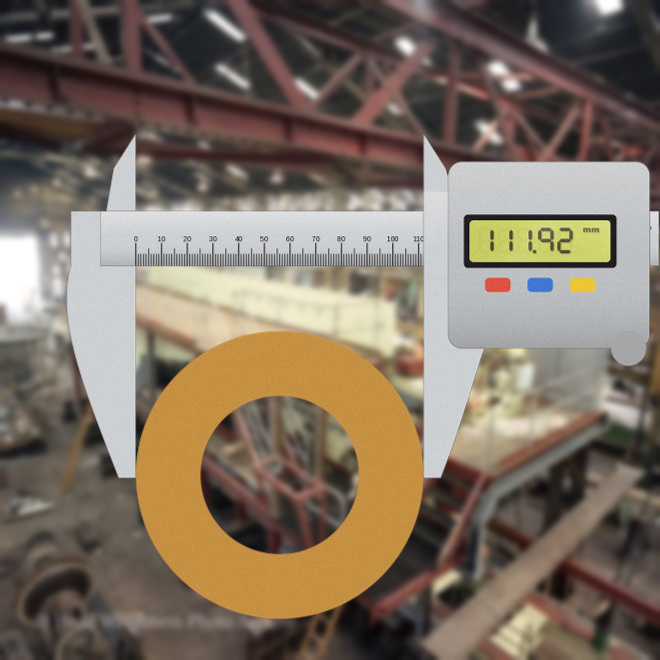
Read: 111.92 mm
